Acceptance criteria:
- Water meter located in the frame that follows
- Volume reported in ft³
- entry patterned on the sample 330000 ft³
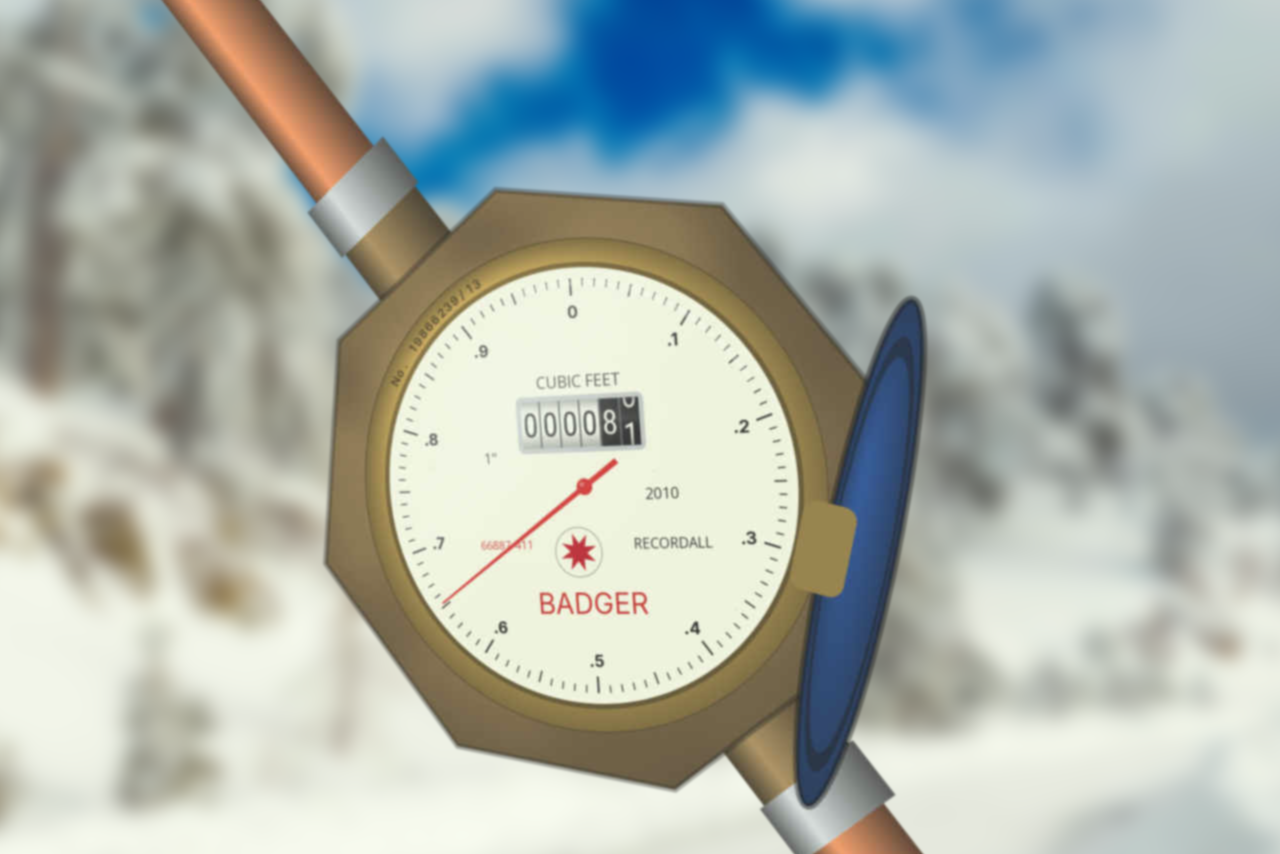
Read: 80.65 ft³
